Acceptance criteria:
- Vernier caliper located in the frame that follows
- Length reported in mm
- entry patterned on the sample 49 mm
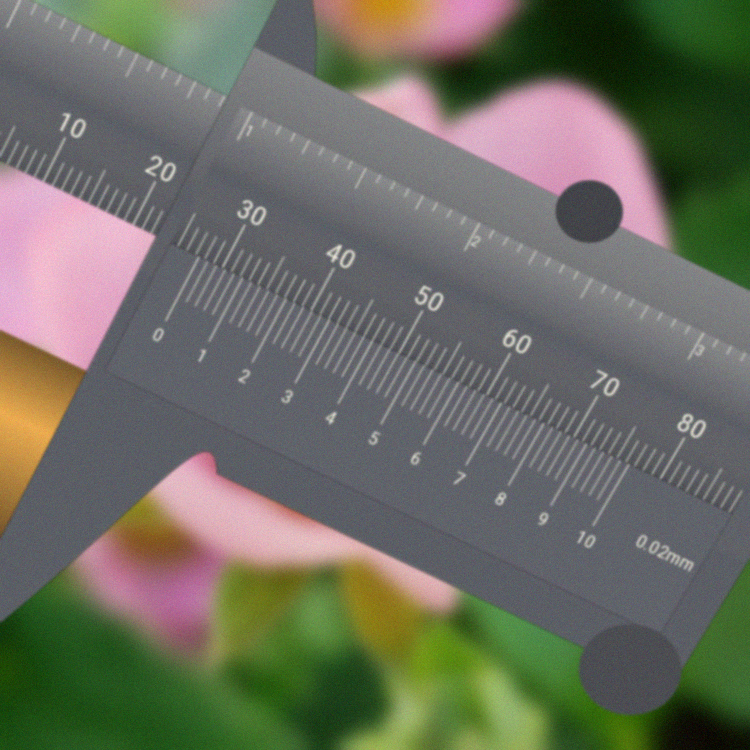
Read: 27.4 mm
